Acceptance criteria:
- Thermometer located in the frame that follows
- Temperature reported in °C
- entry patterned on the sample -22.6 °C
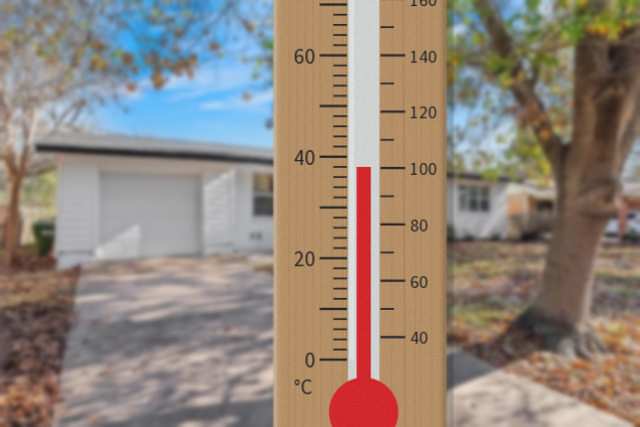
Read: 38 °C
